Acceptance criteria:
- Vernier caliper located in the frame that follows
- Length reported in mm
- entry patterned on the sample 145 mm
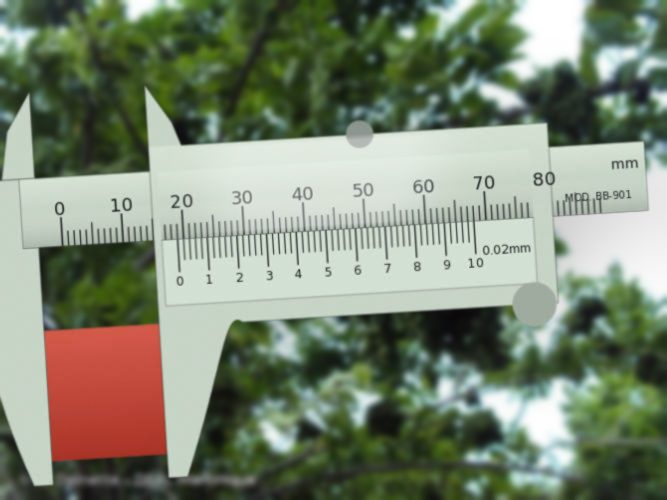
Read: 19.0 mm
